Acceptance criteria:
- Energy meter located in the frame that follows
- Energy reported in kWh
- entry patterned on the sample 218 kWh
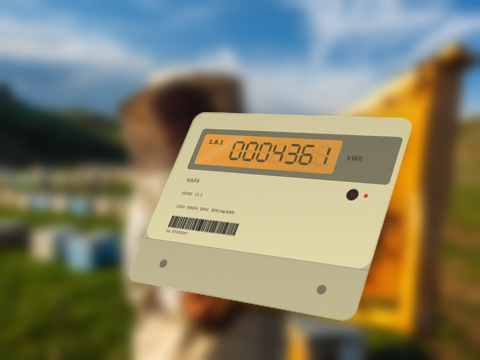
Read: 4361 kWh
